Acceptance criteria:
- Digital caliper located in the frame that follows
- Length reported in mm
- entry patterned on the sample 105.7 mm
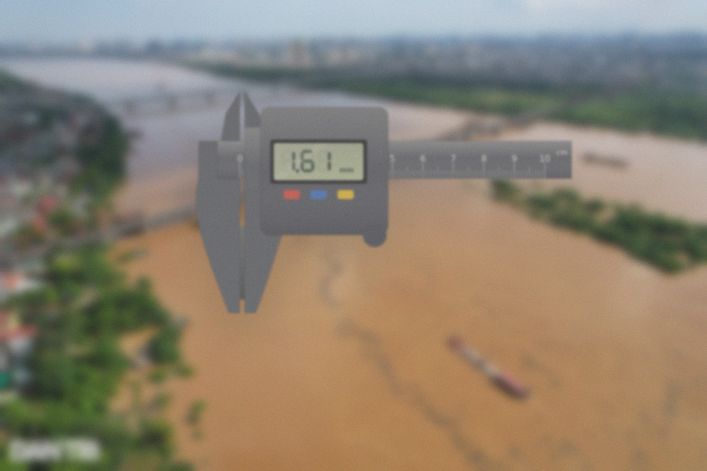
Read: 1.61 mm
